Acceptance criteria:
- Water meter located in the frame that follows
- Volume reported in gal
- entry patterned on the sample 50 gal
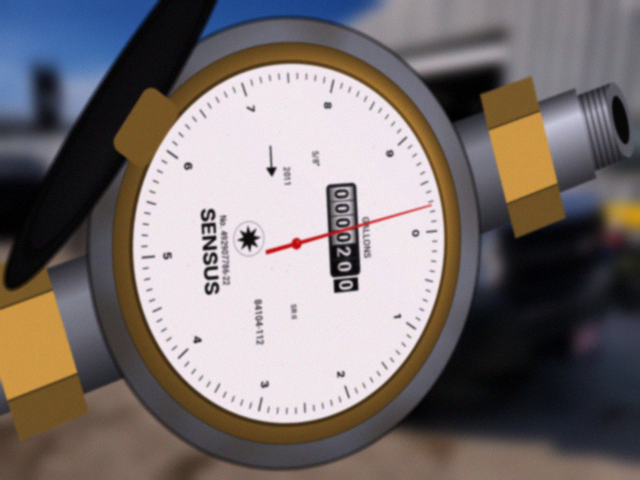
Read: 199.7 gal
